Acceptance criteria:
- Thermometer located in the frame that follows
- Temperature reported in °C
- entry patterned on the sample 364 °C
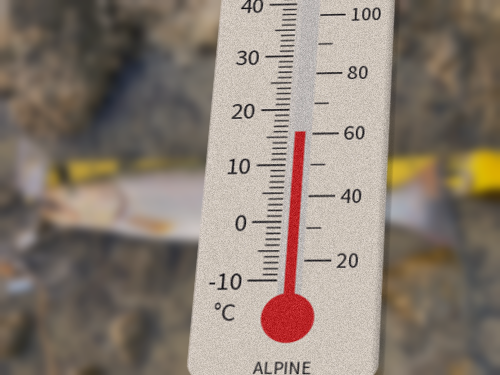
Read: 16 °C
